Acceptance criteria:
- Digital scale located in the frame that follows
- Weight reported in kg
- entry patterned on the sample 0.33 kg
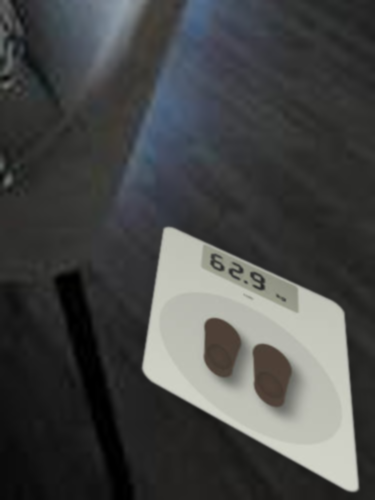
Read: 62.9 kg
